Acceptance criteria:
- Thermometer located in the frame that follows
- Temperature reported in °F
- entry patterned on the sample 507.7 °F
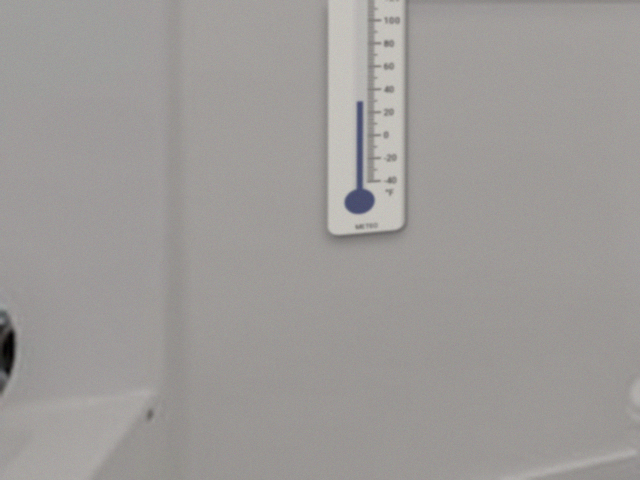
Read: 30 °F
